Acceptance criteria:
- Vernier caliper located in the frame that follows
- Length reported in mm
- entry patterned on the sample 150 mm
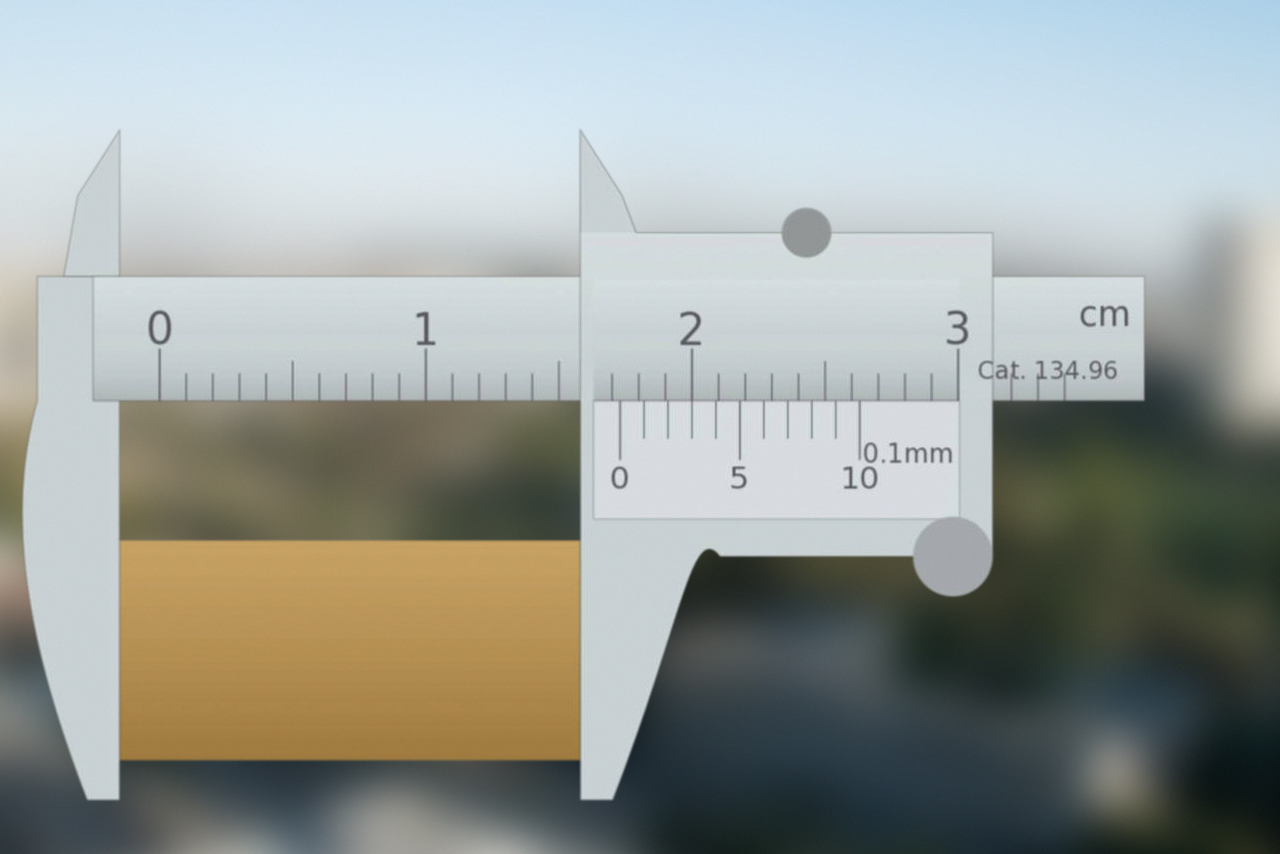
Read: 17.3 mm
